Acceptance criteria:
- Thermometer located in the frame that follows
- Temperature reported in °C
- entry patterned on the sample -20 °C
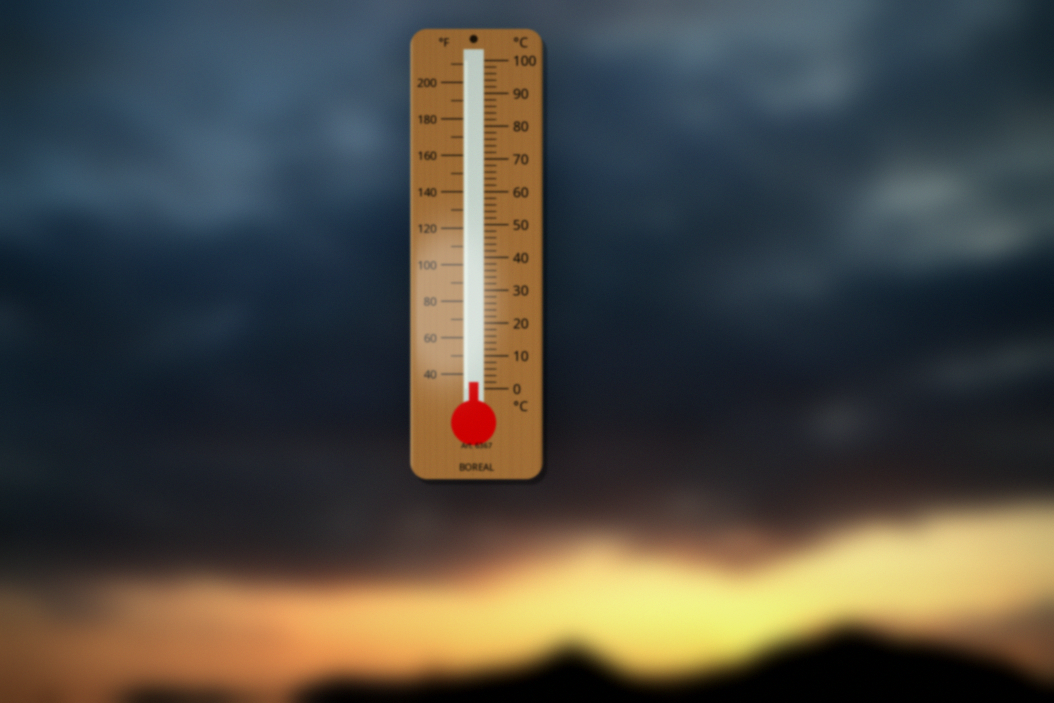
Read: 2 °C
